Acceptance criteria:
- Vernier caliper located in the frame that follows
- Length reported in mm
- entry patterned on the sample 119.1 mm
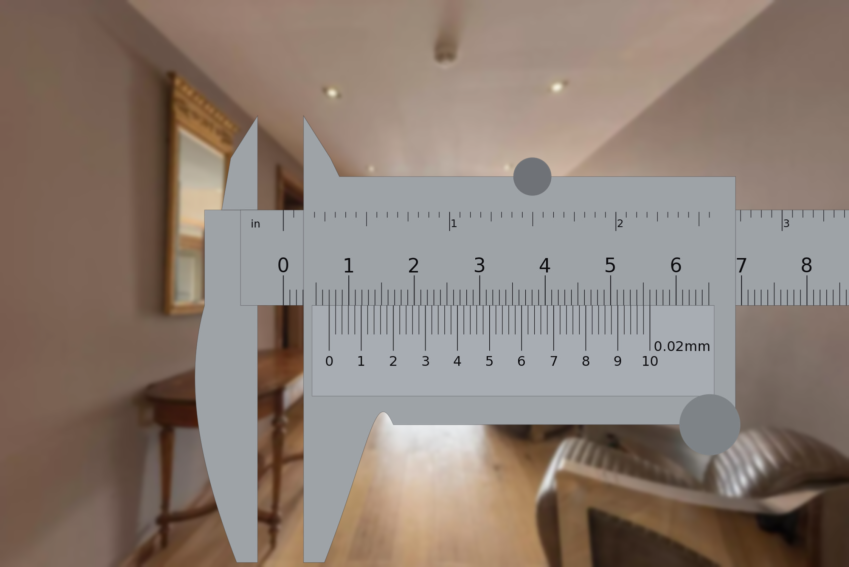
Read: 7.0 mm
